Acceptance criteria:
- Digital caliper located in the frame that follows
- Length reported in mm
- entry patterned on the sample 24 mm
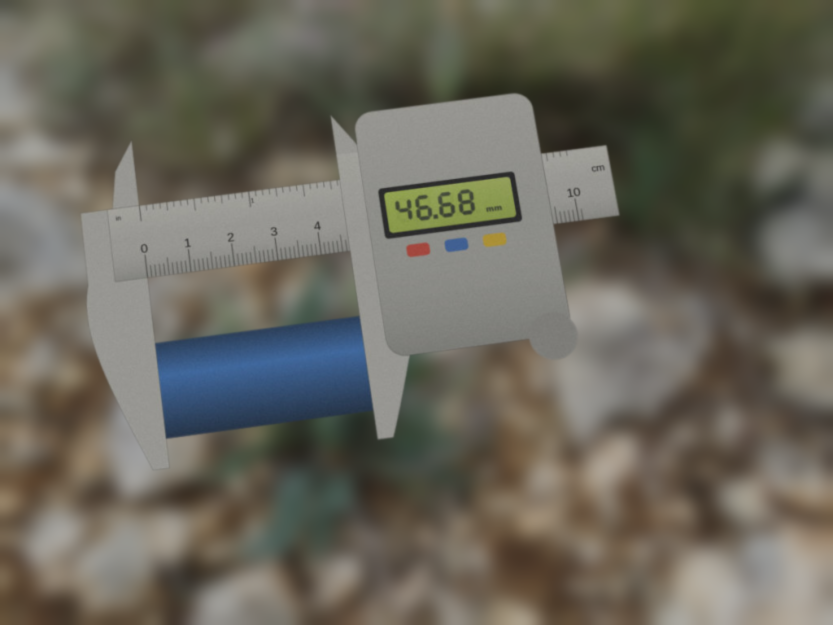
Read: 46.68 mm
